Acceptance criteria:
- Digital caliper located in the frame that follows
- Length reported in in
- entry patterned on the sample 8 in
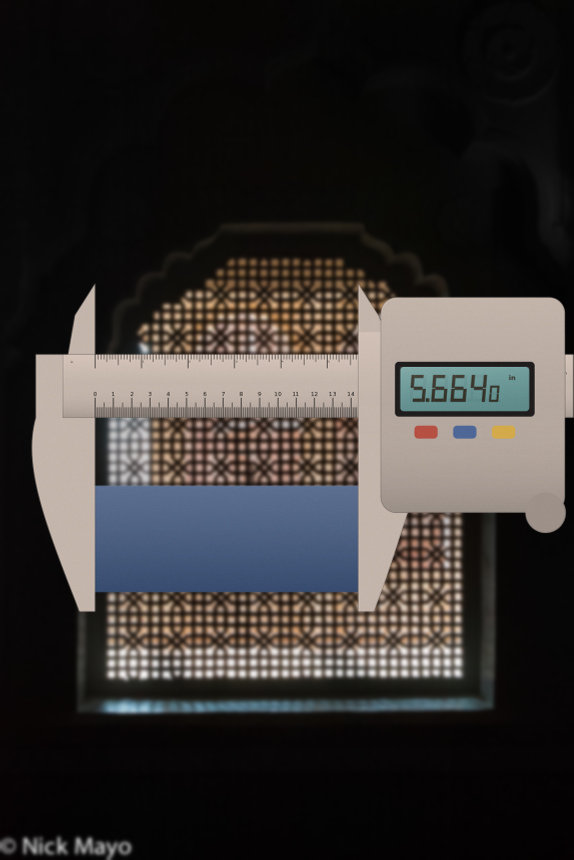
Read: 5.6640 in
